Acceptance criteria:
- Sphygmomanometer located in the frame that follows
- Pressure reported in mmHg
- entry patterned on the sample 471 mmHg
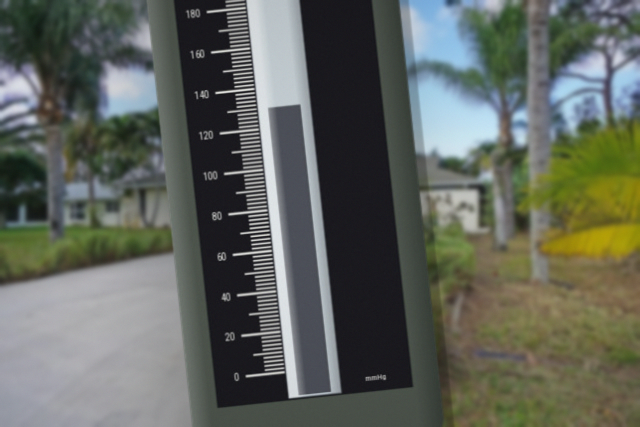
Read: 130 mmHg
